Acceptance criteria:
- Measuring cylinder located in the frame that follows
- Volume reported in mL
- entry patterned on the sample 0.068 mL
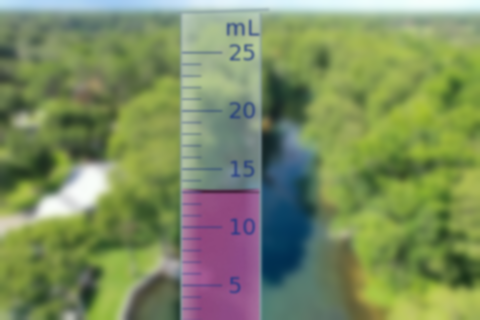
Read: 13 mL
